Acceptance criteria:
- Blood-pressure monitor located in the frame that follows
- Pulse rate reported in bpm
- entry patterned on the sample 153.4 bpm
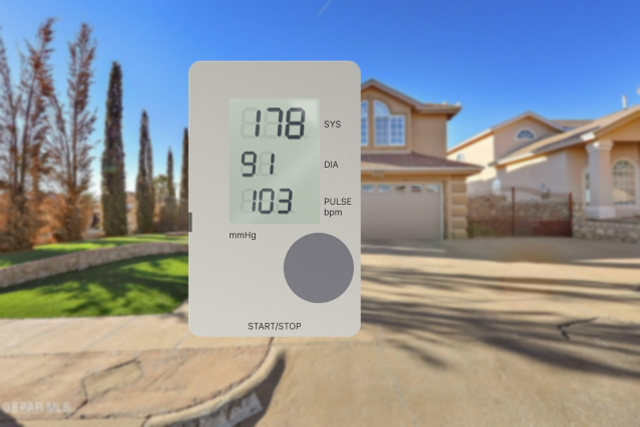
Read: 103 bpm
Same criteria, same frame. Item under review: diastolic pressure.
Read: 91 mmHg
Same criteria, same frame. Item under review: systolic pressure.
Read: 178 mmHg
